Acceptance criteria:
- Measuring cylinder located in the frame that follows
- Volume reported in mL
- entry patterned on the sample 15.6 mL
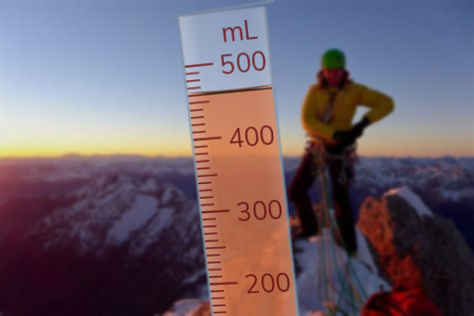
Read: 460 mL
